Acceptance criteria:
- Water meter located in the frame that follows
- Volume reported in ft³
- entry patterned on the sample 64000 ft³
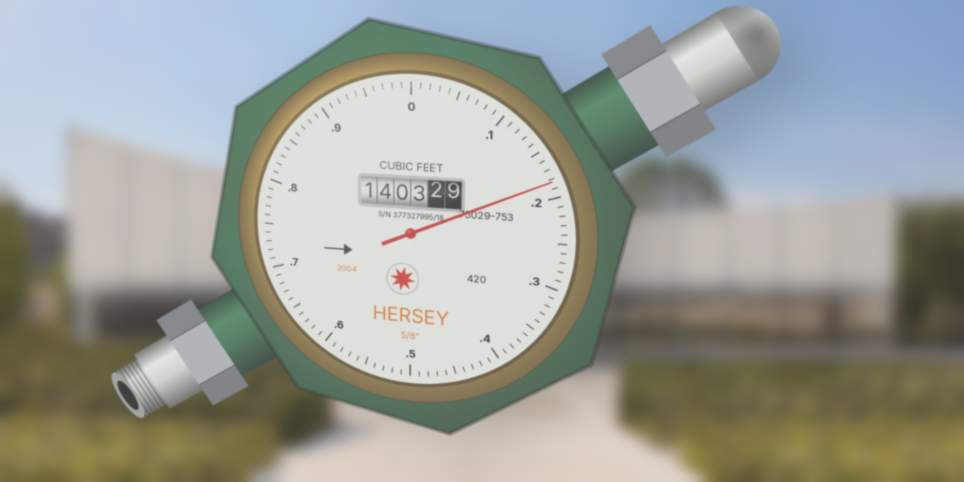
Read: 140329.18 ft³
